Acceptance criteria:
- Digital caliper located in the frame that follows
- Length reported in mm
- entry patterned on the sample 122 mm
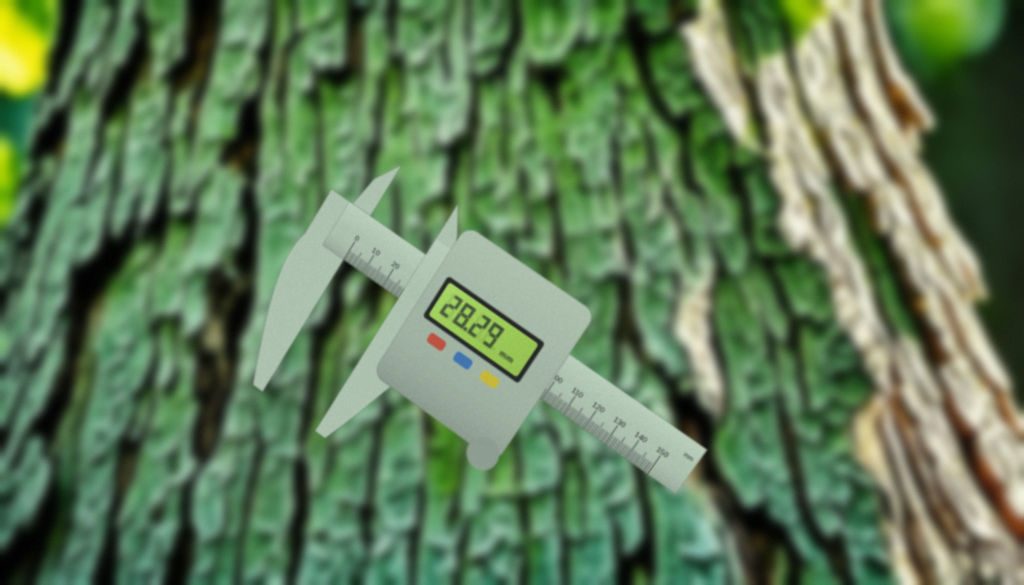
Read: 28.29 mm
